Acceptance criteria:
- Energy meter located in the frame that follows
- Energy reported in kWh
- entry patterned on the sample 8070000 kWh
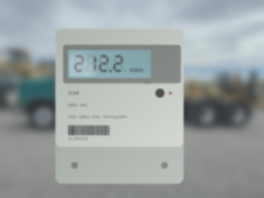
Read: 212.2 kWh
